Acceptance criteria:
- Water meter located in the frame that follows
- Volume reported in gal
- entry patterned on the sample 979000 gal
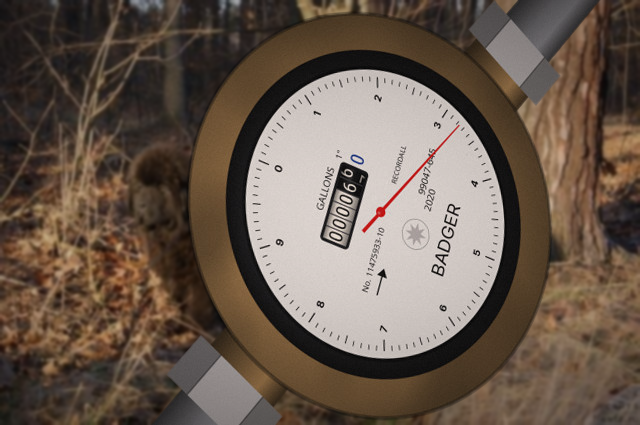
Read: 663.2 gal
